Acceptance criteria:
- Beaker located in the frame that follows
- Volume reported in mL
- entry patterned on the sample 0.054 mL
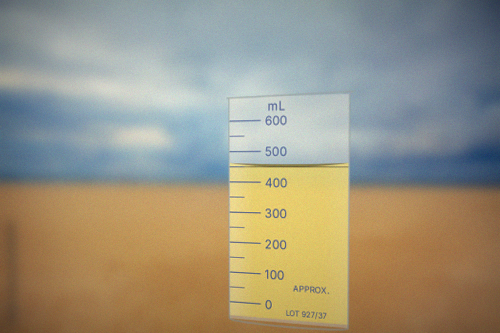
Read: 450 mL
